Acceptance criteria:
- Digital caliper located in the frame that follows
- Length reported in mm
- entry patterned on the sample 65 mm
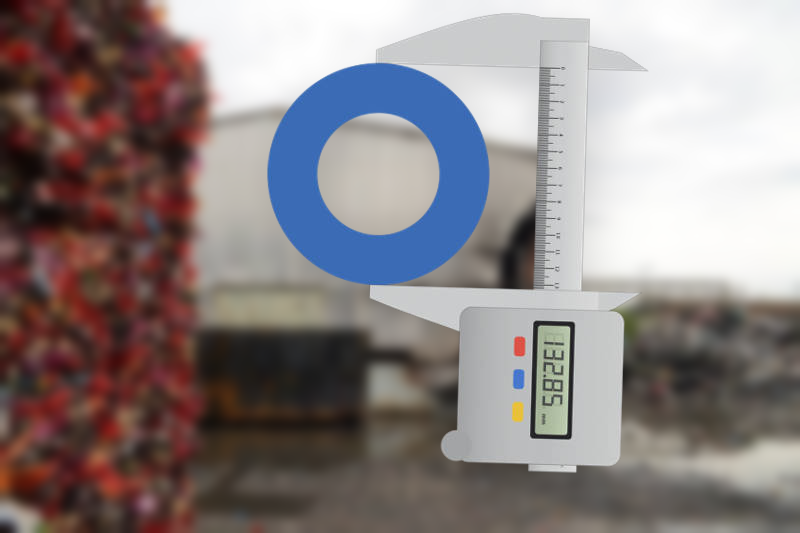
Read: 132.85 mm
